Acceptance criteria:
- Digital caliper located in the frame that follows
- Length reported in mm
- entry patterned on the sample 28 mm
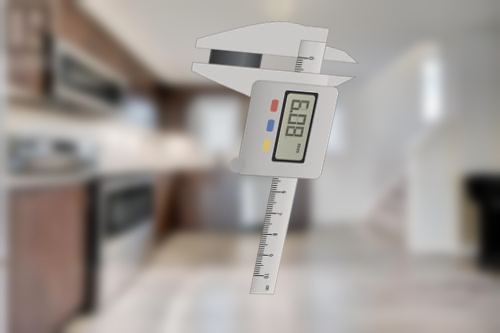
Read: 6.08 mm
